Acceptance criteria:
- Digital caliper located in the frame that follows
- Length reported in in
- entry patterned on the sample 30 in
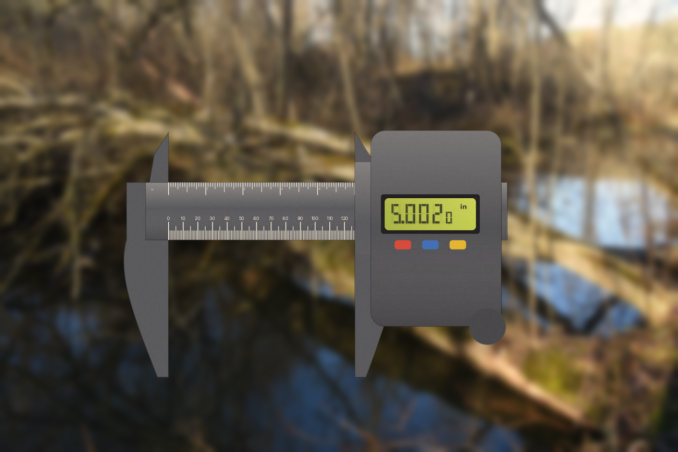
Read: 5.0020 in
